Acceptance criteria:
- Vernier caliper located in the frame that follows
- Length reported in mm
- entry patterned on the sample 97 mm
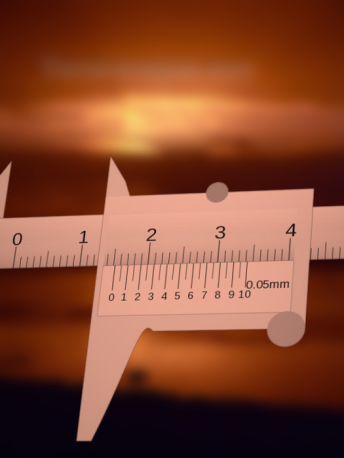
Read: 15.2 mm
